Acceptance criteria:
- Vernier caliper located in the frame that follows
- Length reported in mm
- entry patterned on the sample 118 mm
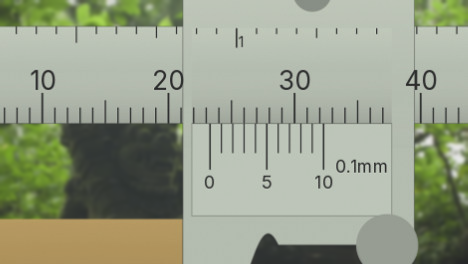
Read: 23.3 mm
